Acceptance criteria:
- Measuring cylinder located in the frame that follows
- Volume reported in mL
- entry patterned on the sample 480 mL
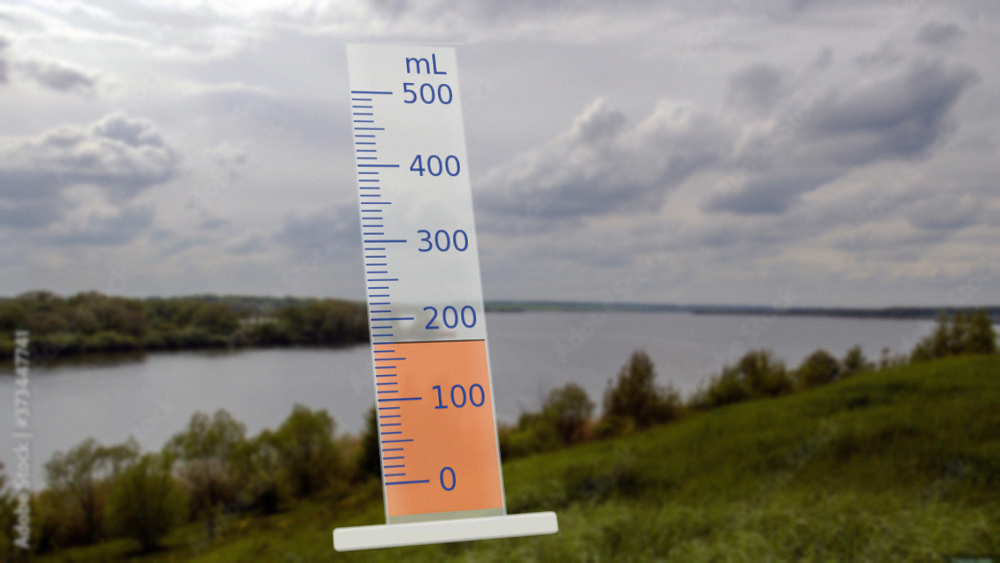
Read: 170 mL
